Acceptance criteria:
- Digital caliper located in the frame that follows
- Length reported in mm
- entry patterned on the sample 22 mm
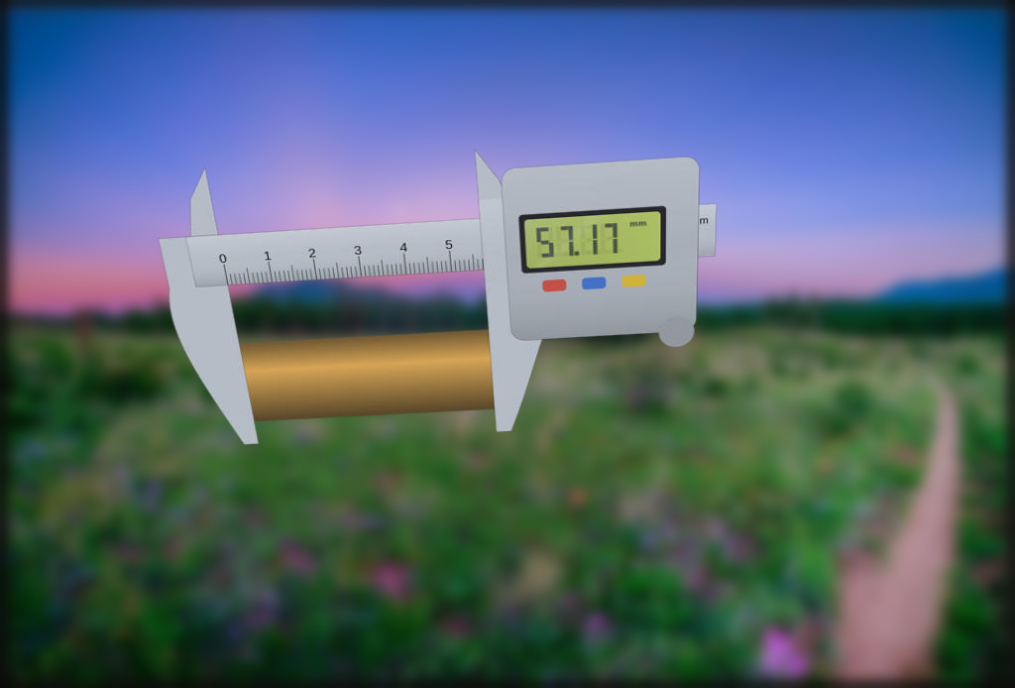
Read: 57.17 mm
